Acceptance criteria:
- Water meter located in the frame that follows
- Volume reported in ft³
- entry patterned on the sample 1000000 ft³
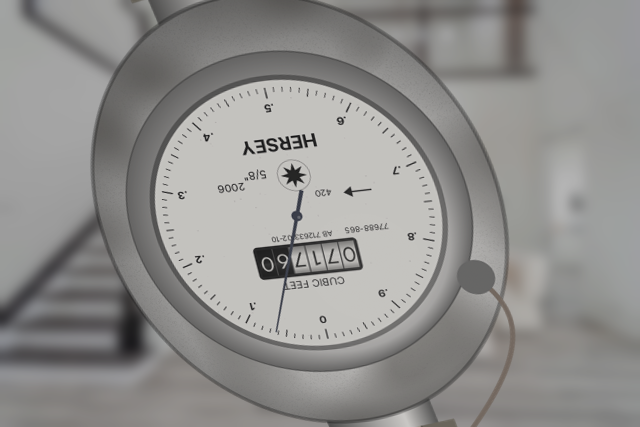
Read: 71760.06 ft³
